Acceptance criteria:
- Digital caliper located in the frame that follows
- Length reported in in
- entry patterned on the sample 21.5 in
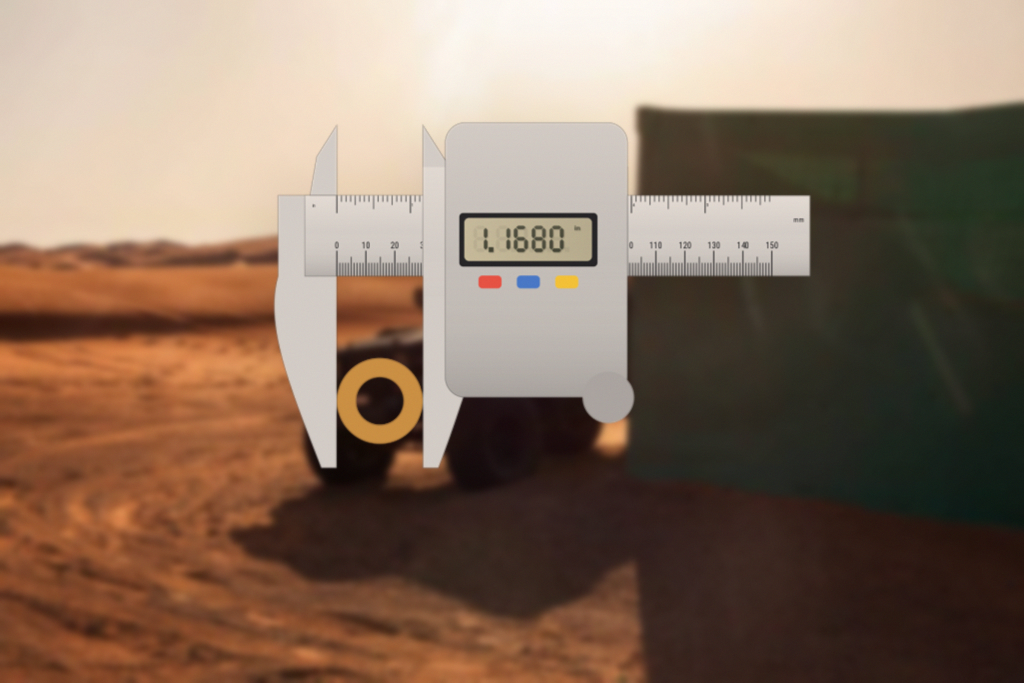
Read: 1.1680 in
